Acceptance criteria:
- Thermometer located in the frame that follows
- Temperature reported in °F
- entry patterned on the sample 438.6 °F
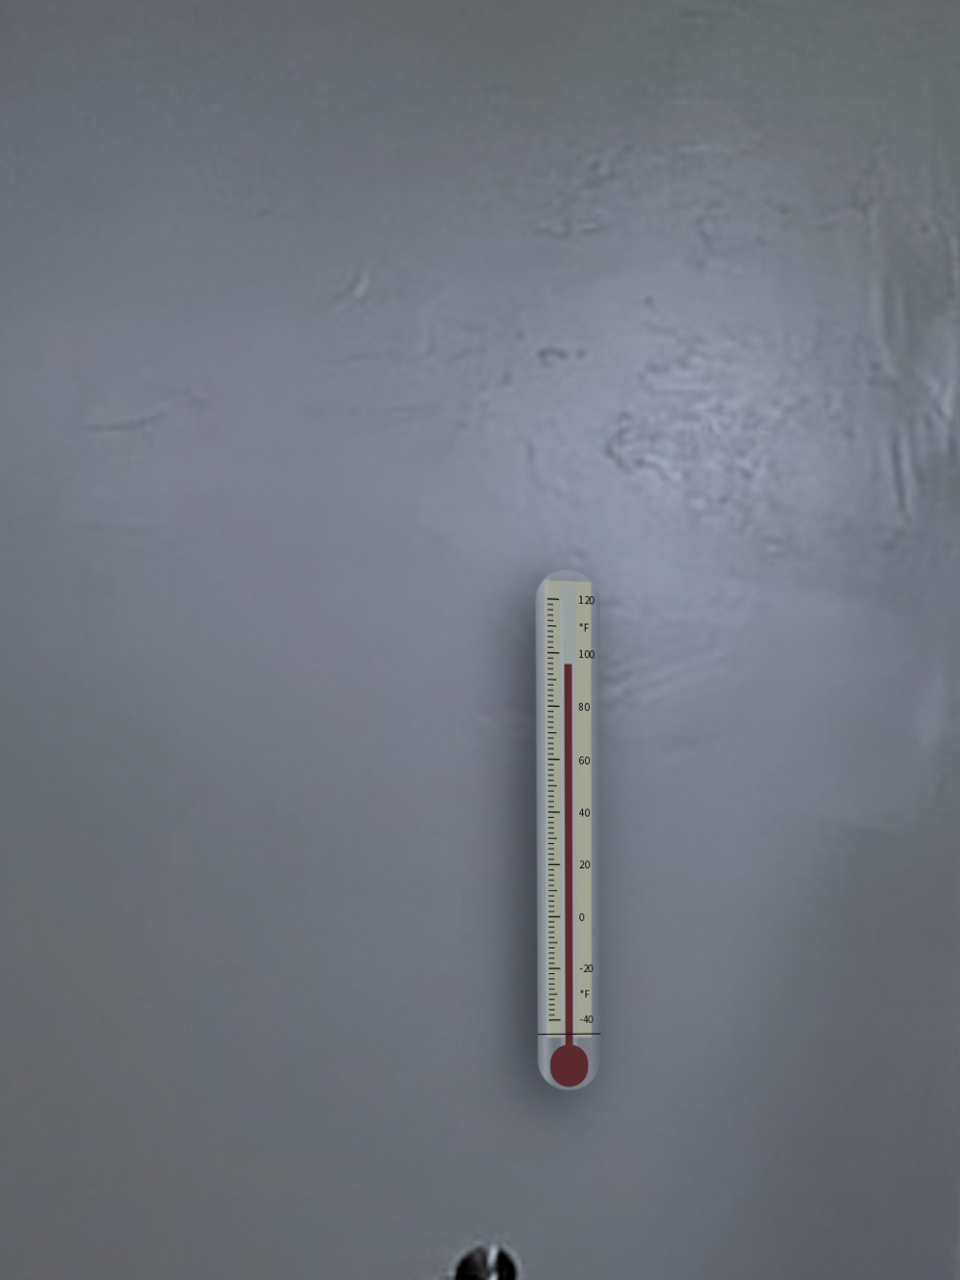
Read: 96 °F
